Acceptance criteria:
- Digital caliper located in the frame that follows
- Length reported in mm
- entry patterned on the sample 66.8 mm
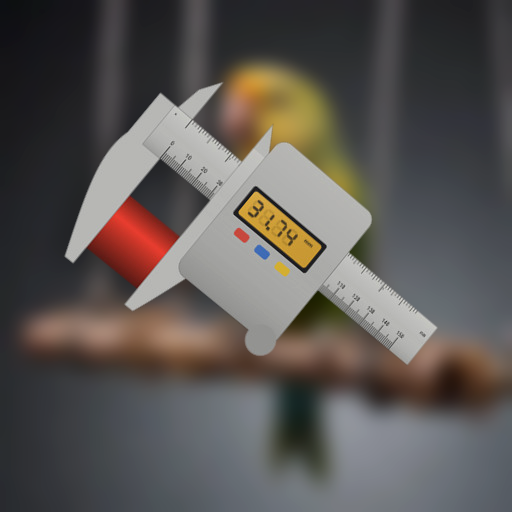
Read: 31.74 mm
